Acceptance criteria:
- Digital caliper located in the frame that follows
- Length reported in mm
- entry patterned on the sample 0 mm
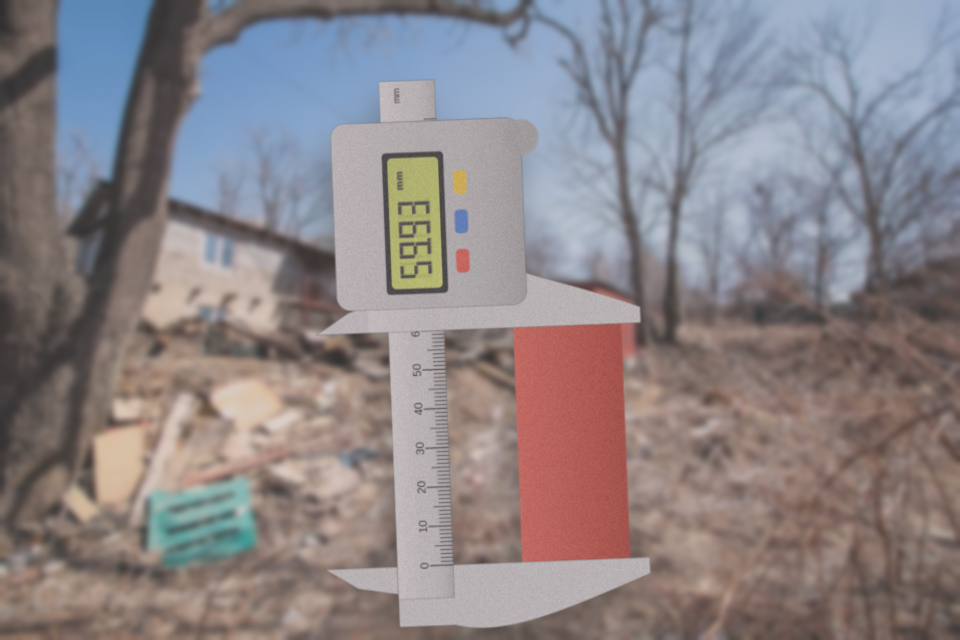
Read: 59.93 mm
